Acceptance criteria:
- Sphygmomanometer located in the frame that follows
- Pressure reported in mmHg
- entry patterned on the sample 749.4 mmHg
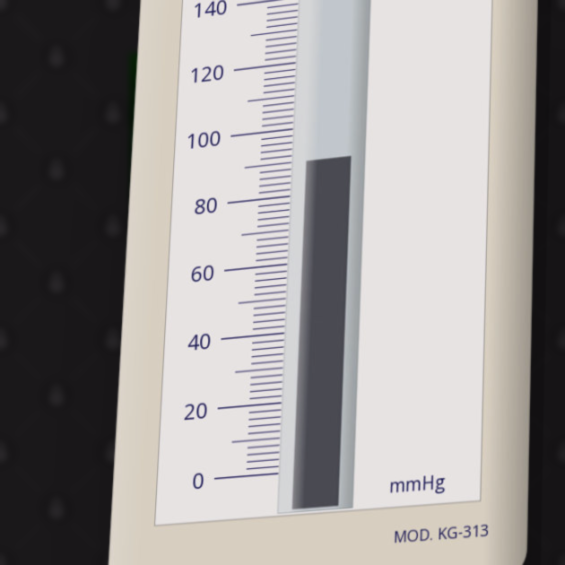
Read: 90 mmHg
